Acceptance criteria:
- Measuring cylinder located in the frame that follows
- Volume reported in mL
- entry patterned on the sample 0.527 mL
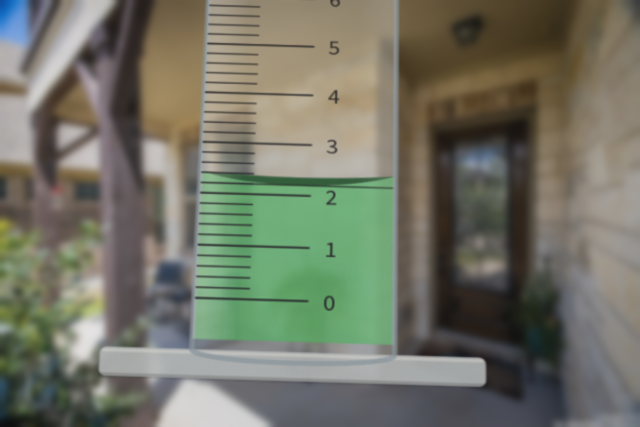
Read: 2.2 mL
